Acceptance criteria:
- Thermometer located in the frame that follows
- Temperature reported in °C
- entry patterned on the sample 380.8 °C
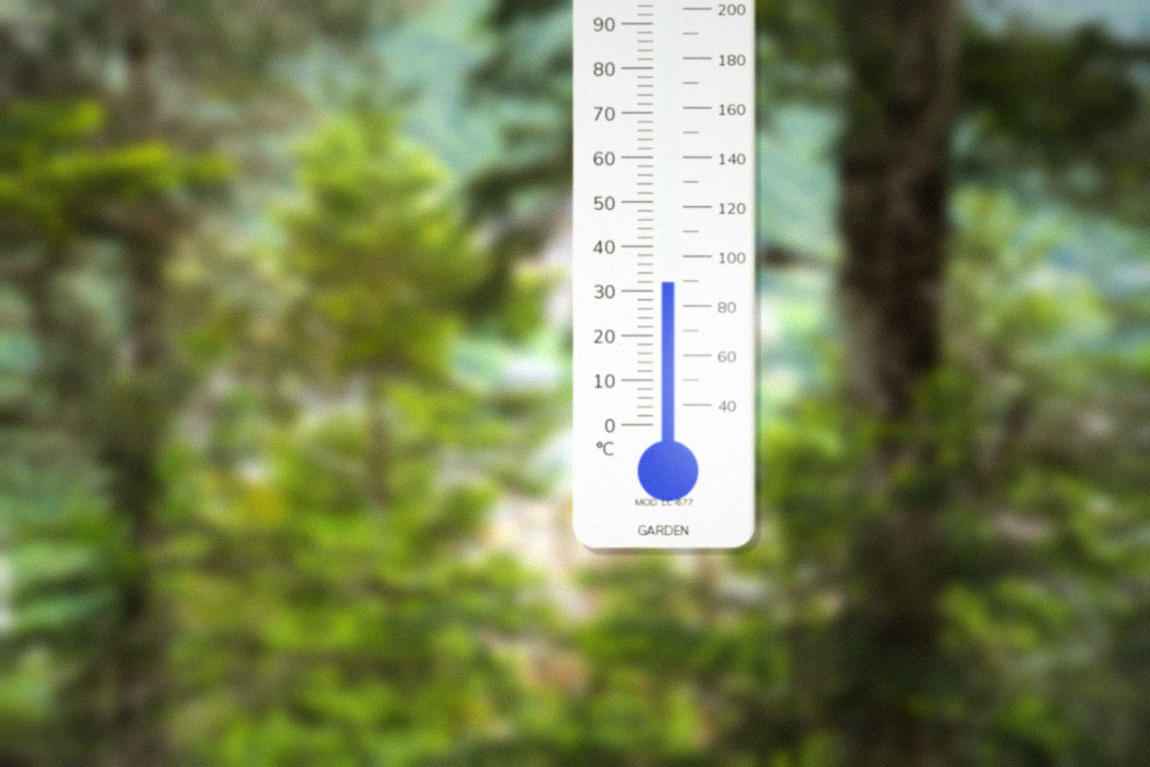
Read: 32 °C
